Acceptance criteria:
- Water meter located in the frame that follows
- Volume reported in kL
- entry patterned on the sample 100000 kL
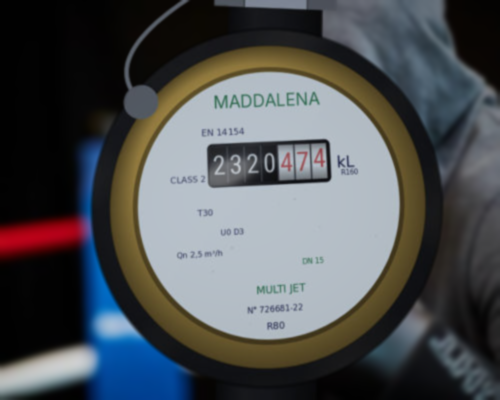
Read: 2320.474 kL
